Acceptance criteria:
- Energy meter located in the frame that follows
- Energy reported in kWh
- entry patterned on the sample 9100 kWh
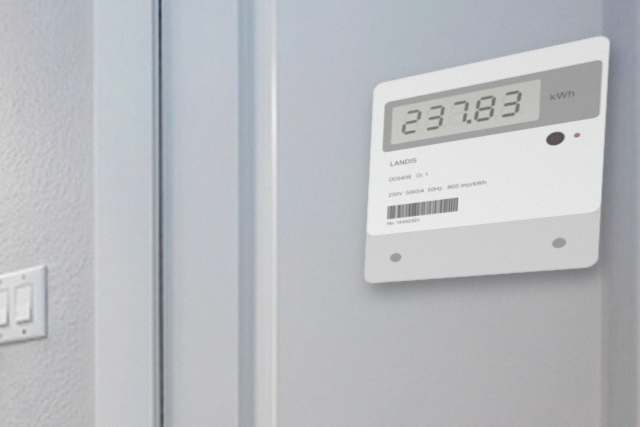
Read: 237.83 kWh
